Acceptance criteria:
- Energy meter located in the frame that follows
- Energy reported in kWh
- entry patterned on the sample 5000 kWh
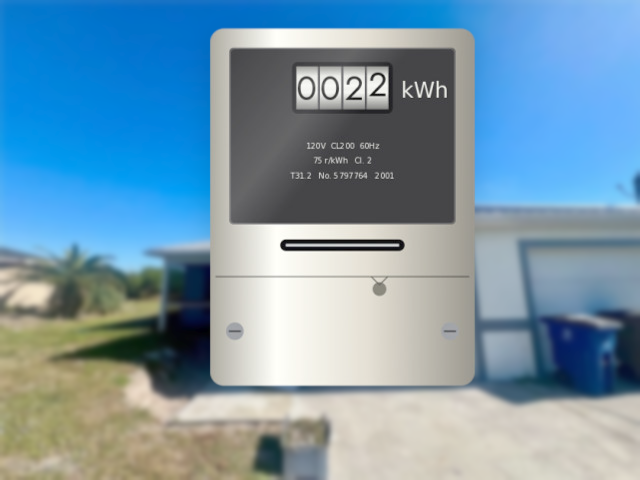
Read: 22 kWh
